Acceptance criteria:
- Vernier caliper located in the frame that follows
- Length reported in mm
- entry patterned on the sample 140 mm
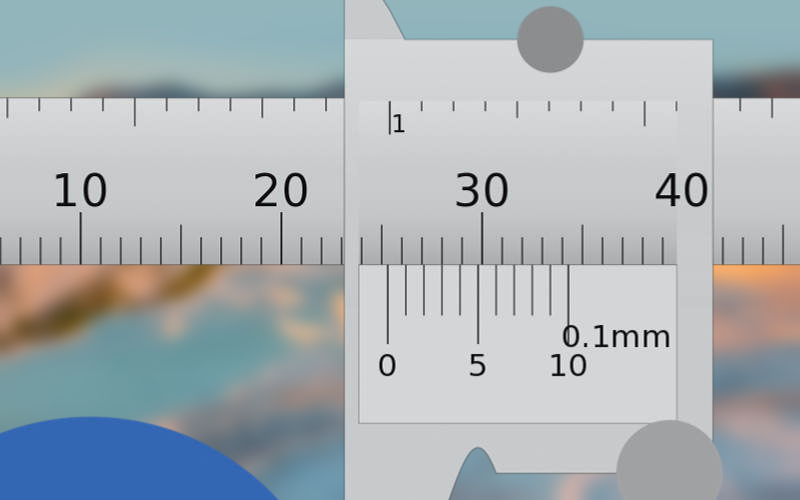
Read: 25.3 mm
